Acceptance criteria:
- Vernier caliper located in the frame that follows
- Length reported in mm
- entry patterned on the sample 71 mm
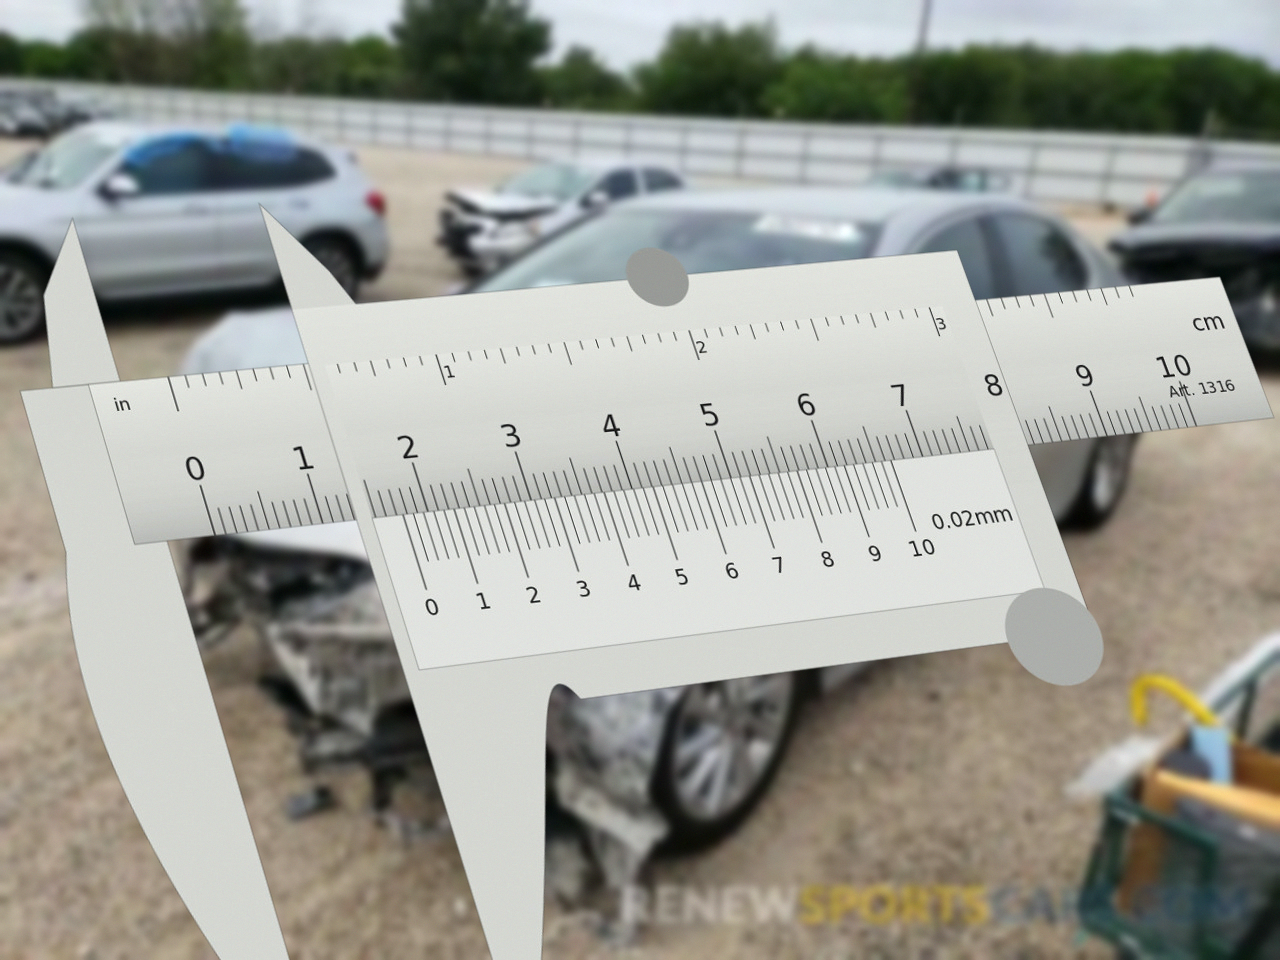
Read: 17.6 mm
